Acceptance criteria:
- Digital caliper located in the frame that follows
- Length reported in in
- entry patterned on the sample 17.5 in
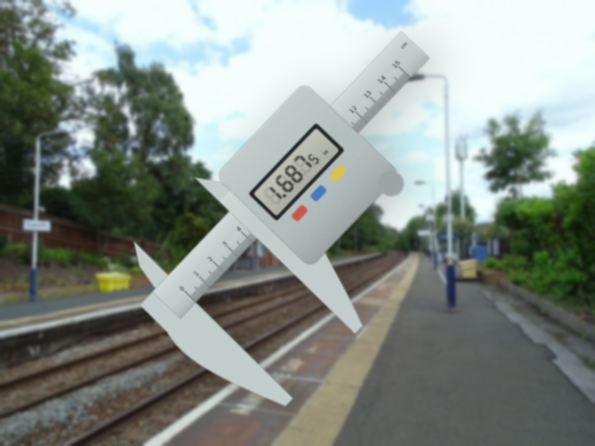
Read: 1.6875 in
